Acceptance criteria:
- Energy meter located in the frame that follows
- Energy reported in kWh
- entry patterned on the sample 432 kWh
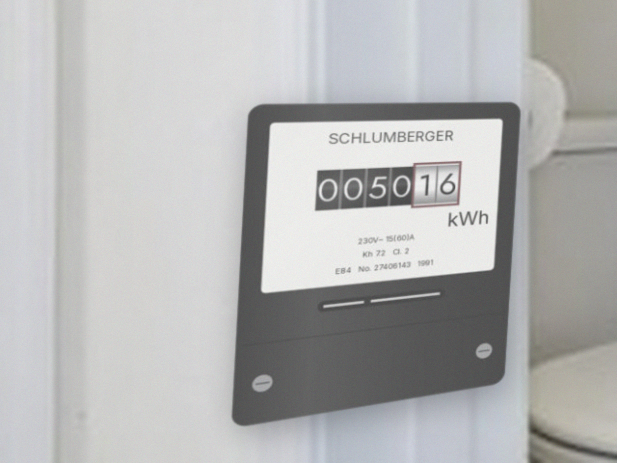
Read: 50.16 kWh
